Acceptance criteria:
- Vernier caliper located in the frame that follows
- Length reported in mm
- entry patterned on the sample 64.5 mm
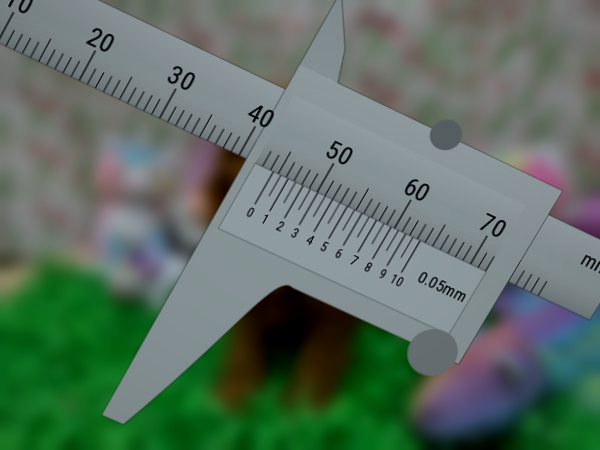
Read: 44.4 mm
